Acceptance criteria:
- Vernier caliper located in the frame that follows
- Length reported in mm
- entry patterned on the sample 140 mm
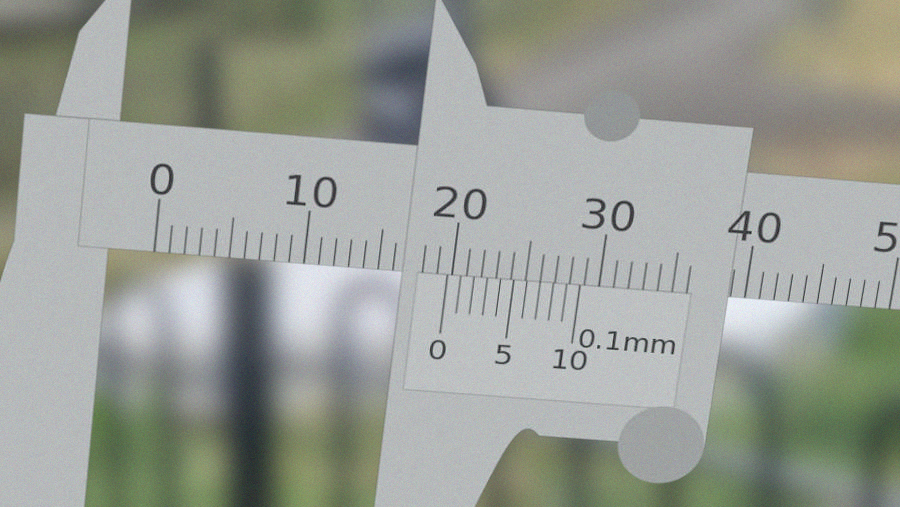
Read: 19.7 mm
